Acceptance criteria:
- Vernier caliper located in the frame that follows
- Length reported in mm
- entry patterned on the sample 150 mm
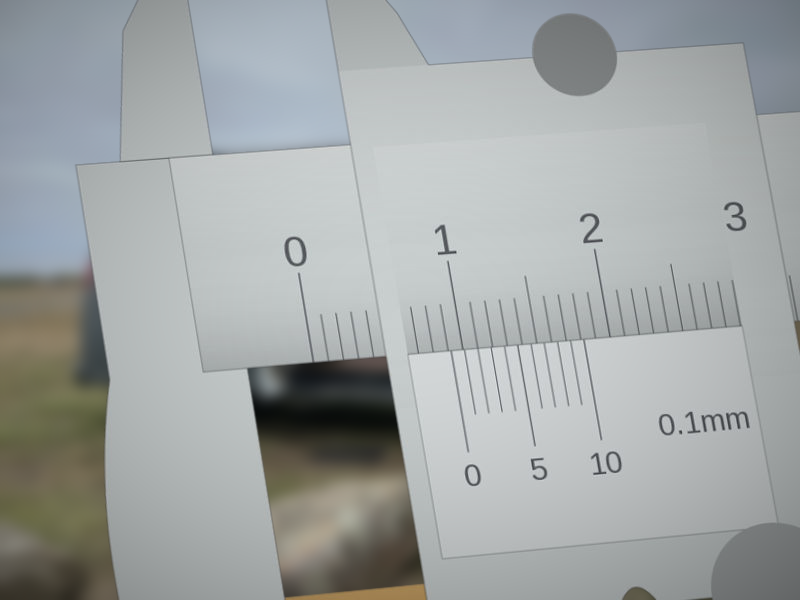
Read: 9.2 mm
